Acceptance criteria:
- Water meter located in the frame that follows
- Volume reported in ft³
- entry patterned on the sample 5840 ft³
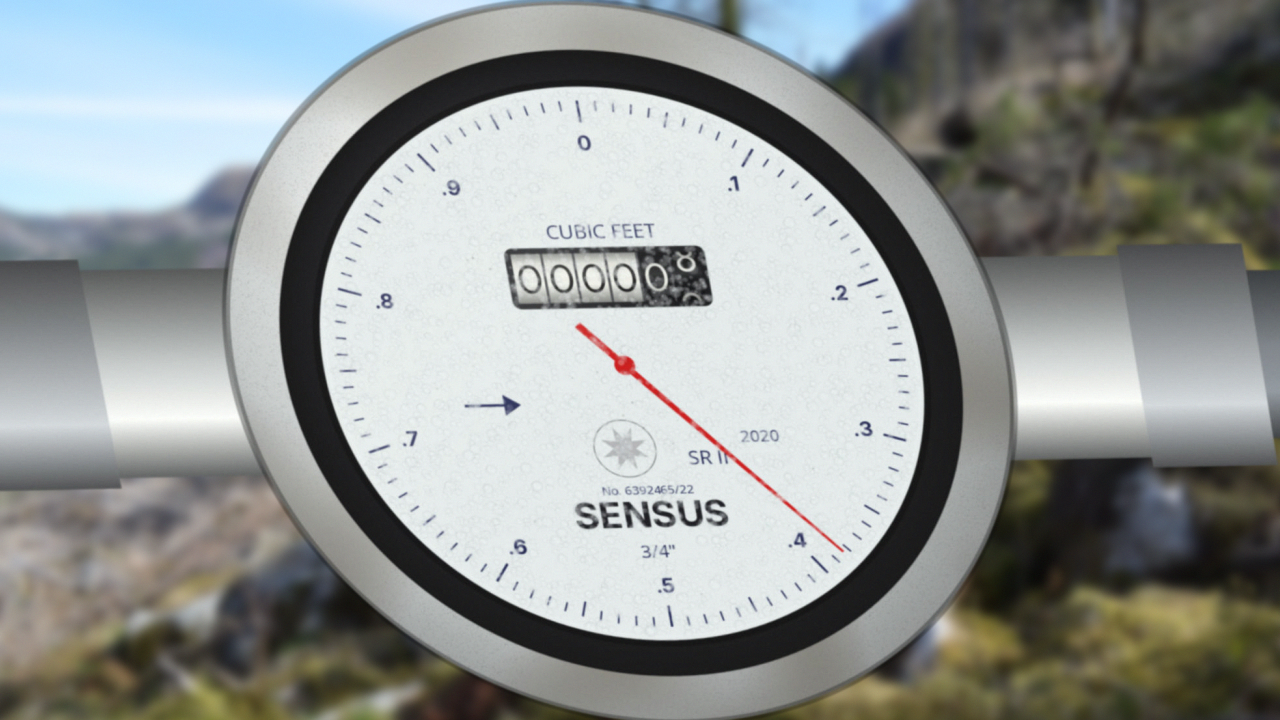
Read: 8.38 ft³
